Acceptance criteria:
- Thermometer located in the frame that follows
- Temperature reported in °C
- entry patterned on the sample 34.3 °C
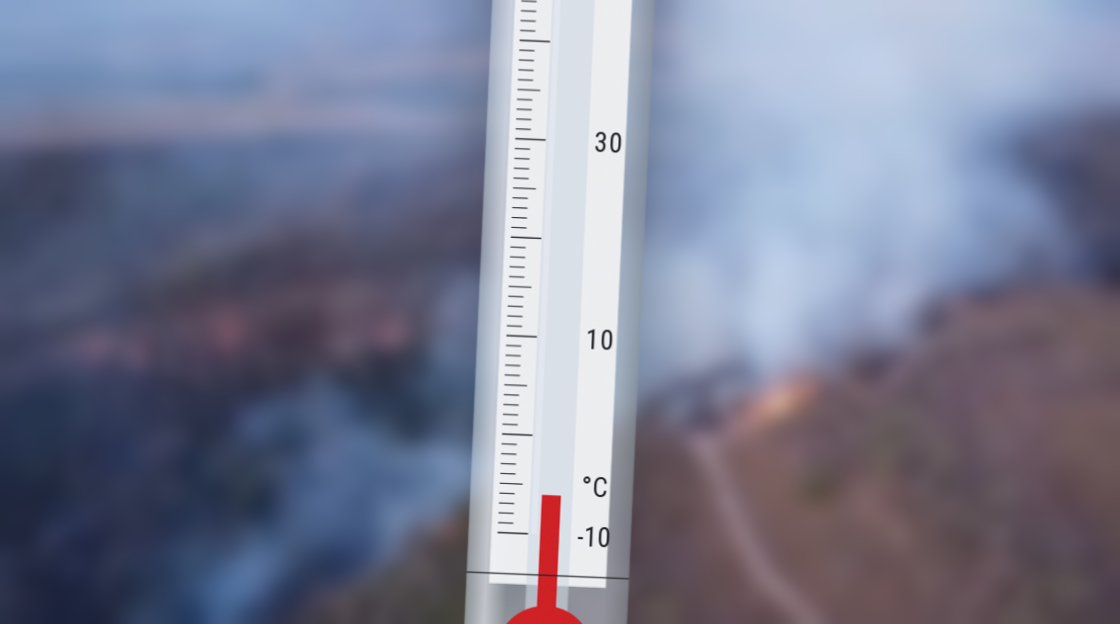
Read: -6 °C
